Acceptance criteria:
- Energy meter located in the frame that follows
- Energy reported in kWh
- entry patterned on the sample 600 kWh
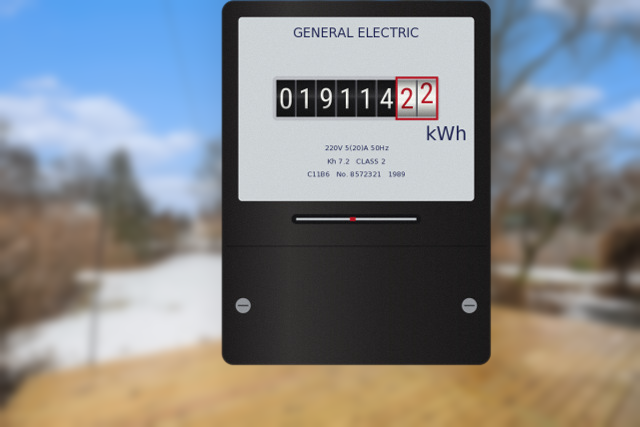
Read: 19114.22 kWh
